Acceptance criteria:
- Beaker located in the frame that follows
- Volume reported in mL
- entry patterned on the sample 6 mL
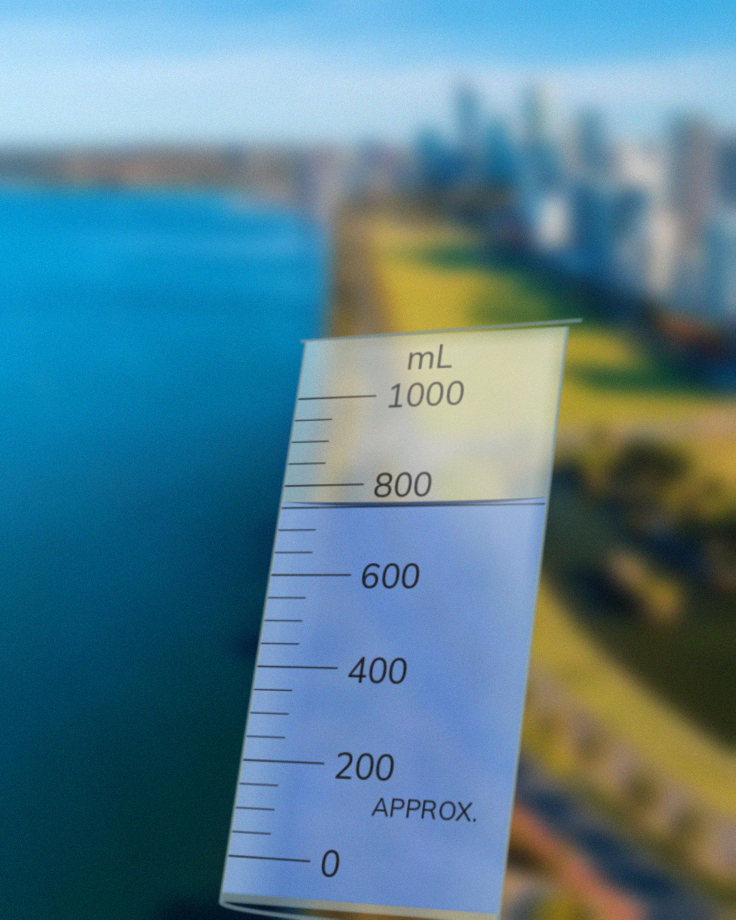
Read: 750 mL
